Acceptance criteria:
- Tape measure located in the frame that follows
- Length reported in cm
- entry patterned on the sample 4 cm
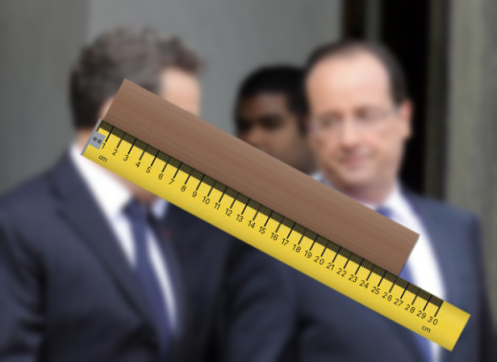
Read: 26 cm
